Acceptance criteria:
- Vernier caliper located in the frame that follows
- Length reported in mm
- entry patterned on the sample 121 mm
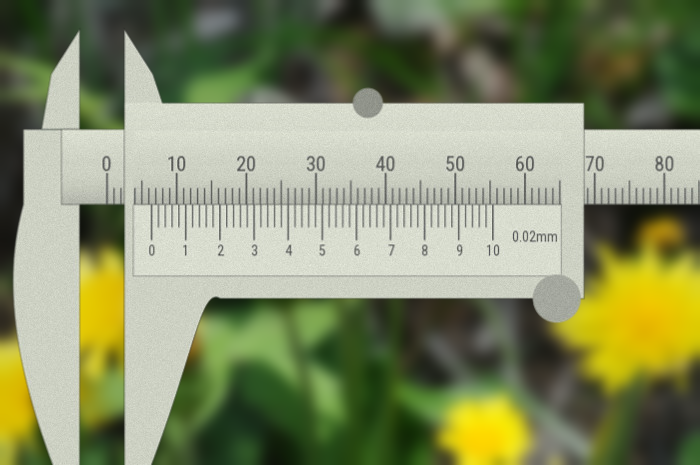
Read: 6.4 mm
